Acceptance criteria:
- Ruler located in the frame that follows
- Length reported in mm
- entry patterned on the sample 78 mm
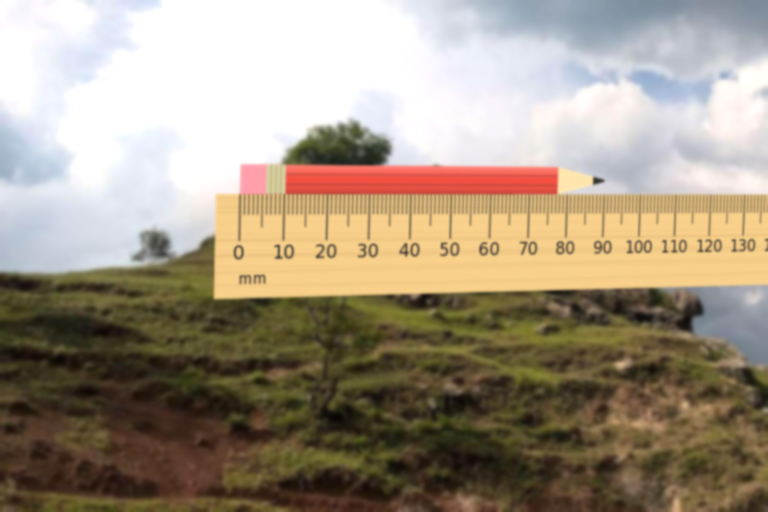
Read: 90 mm
